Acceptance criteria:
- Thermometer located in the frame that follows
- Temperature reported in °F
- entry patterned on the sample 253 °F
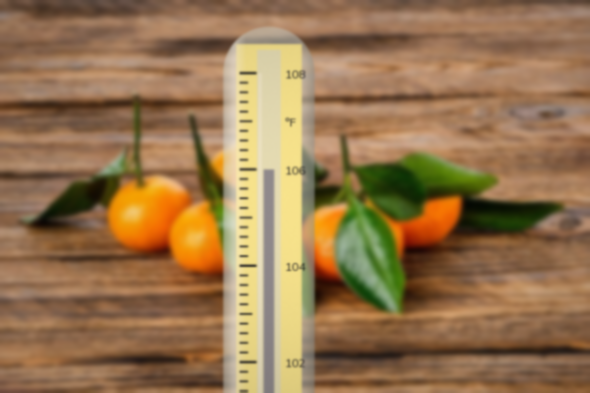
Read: 106 °F
